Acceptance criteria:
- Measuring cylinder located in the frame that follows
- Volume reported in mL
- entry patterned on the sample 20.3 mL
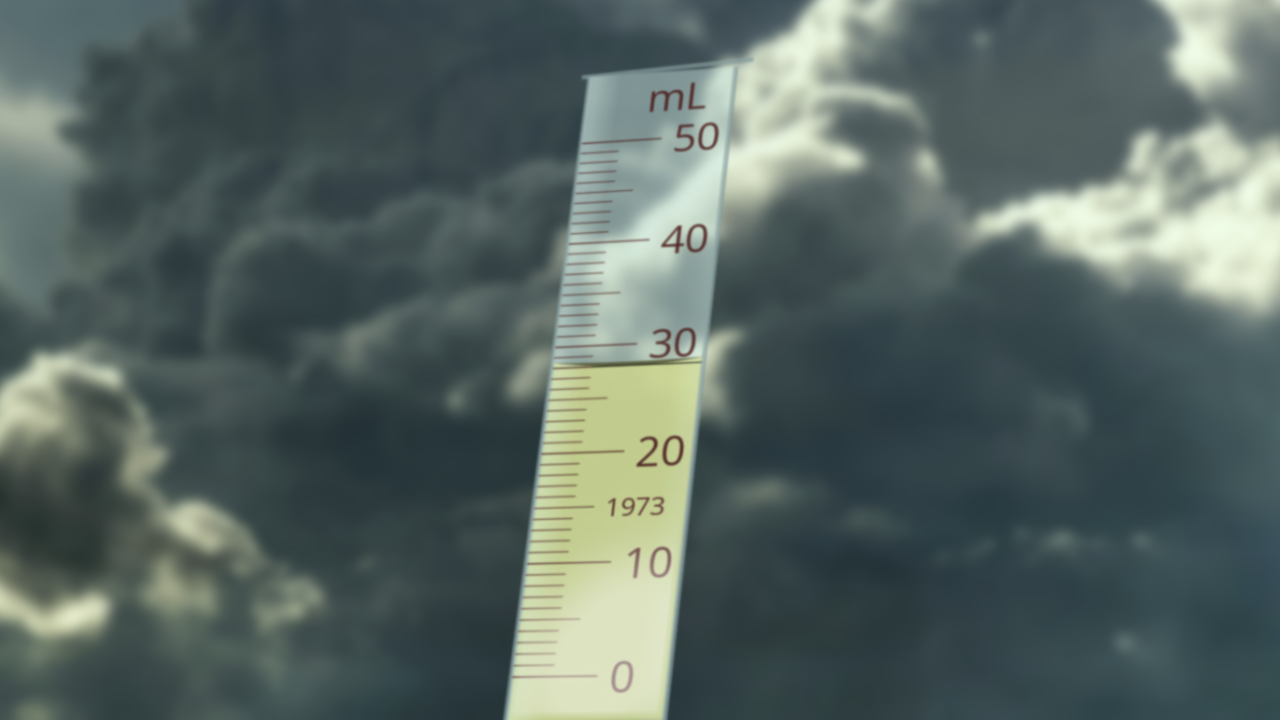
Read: 28 mL
